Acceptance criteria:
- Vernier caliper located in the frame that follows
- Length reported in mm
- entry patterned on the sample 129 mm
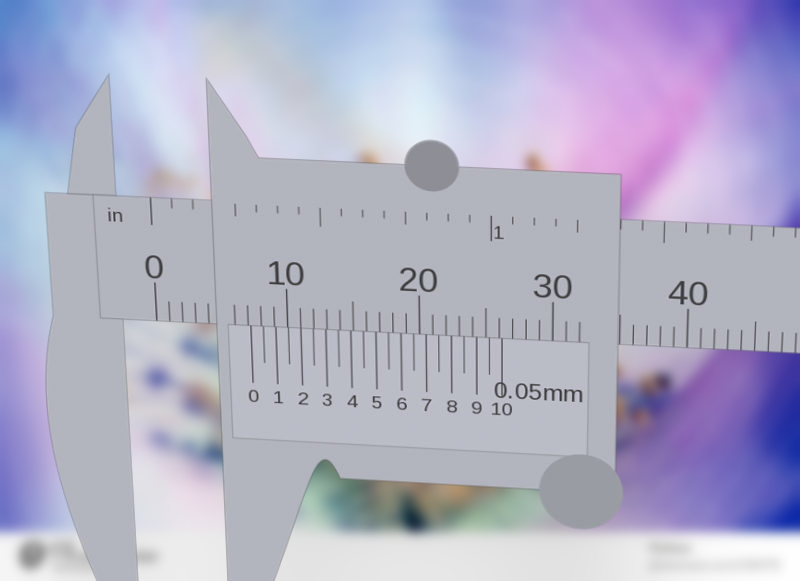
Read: 7.2 mm
